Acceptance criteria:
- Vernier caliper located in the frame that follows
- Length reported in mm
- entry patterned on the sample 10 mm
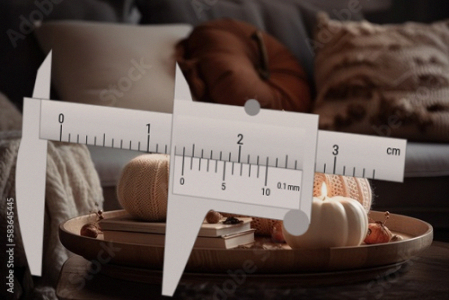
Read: 14.0 mm
